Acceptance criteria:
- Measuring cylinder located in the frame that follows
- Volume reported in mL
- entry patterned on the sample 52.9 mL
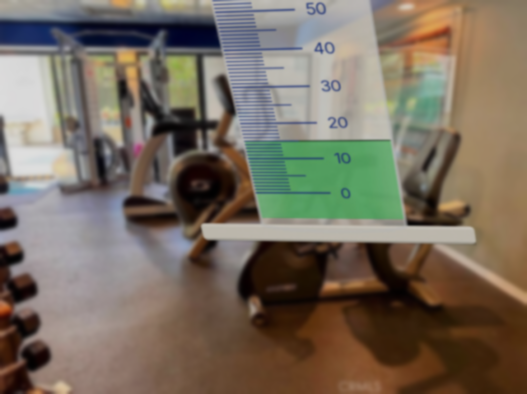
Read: 15 mL
